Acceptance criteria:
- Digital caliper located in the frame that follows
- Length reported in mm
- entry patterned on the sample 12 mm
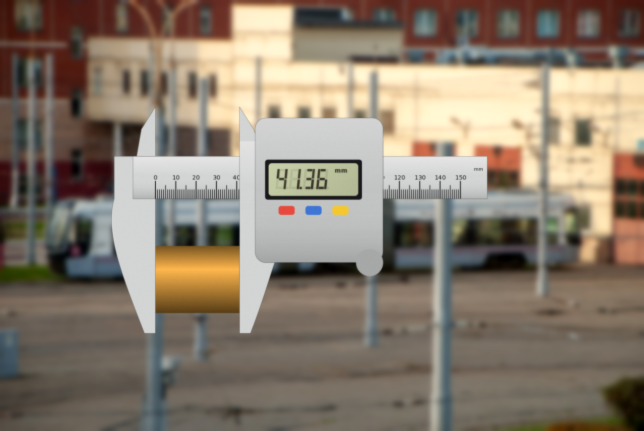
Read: 41.36 mm
